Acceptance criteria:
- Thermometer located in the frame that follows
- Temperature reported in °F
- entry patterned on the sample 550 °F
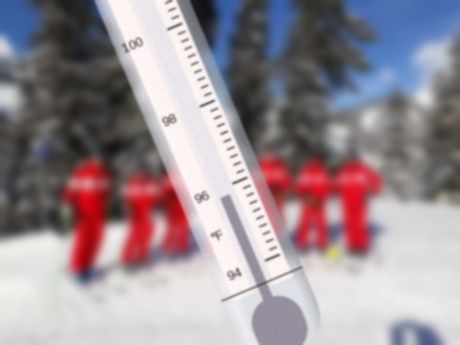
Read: 95.8 °F
